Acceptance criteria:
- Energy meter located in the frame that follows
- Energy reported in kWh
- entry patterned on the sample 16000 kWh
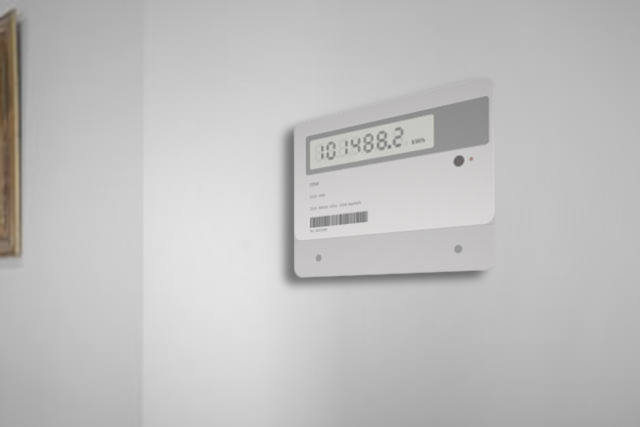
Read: 101488.2 kWh
